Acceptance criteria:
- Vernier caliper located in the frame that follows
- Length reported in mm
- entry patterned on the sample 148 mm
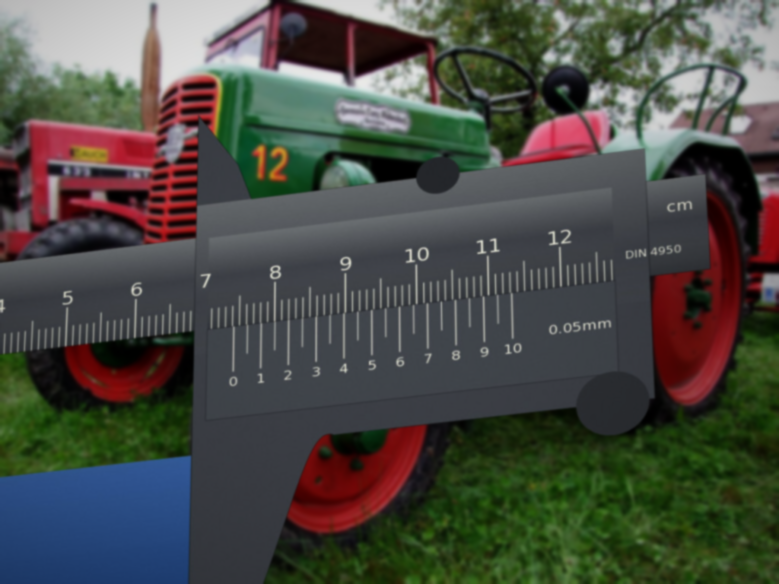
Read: 74.2 mm
